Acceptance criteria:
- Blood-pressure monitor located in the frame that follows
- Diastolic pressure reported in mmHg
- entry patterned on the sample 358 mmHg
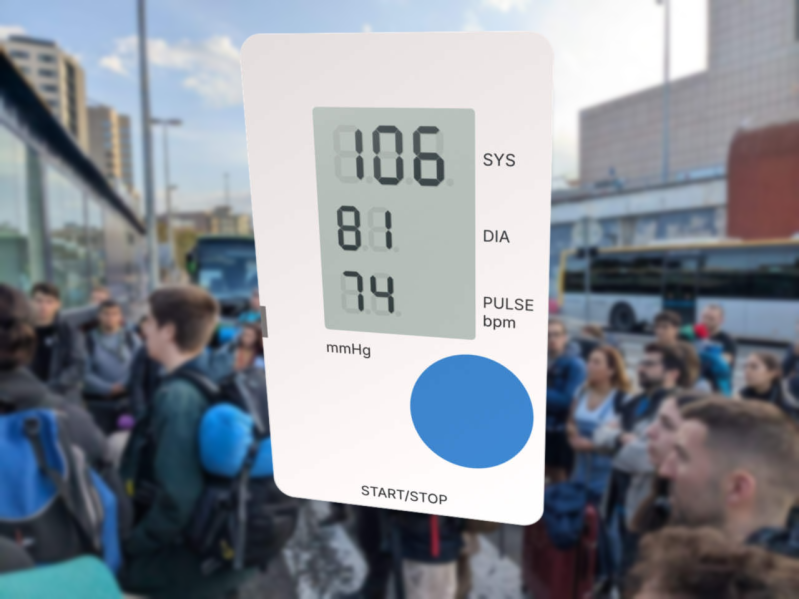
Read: 81 mmHg
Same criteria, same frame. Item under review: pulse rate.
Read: 74 bpm
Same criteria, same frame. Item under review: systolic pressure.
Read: 106 mmHg
